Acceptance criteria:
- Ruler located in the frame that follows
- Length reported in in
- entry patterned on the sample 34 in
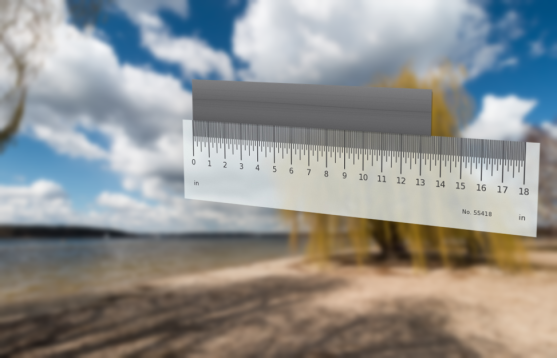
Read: 13.5 in
